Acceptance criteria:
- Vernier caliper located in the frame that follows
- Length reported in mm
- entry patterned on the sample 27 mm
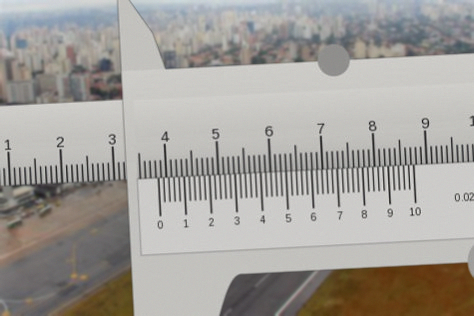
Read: 38.5 mm
